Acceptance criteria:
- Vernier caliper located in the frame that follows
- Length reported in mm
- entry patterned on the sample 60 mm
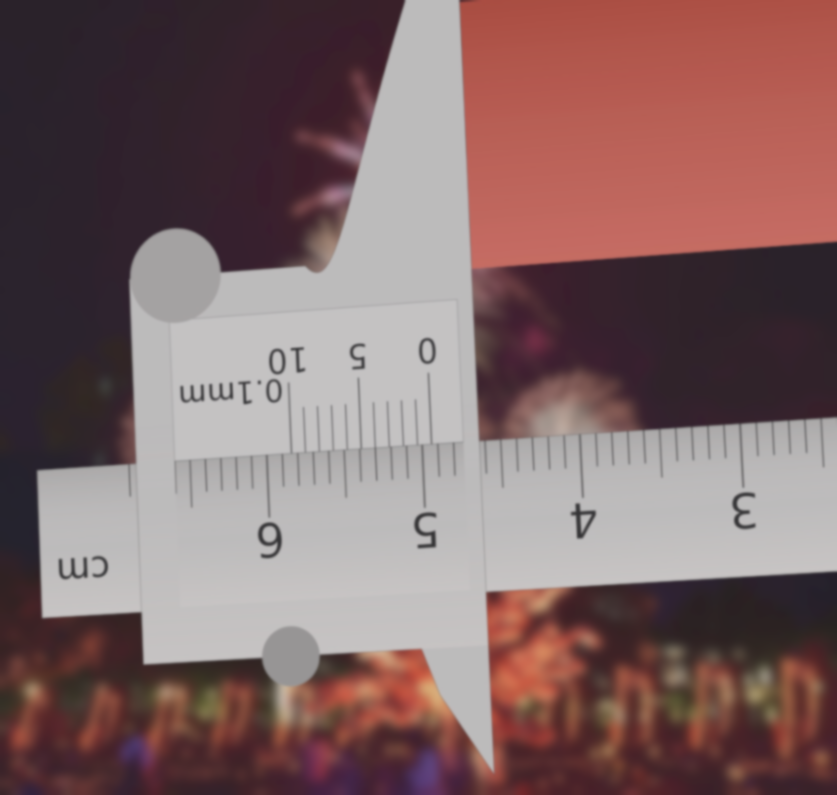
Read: 49.4 mm
